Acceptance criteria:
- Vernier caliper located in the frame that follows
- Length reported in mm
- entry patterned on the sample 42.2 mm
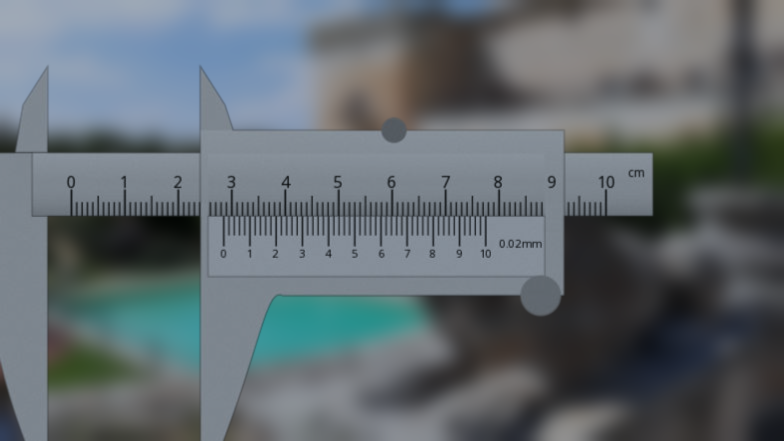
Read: 28.5 mm
